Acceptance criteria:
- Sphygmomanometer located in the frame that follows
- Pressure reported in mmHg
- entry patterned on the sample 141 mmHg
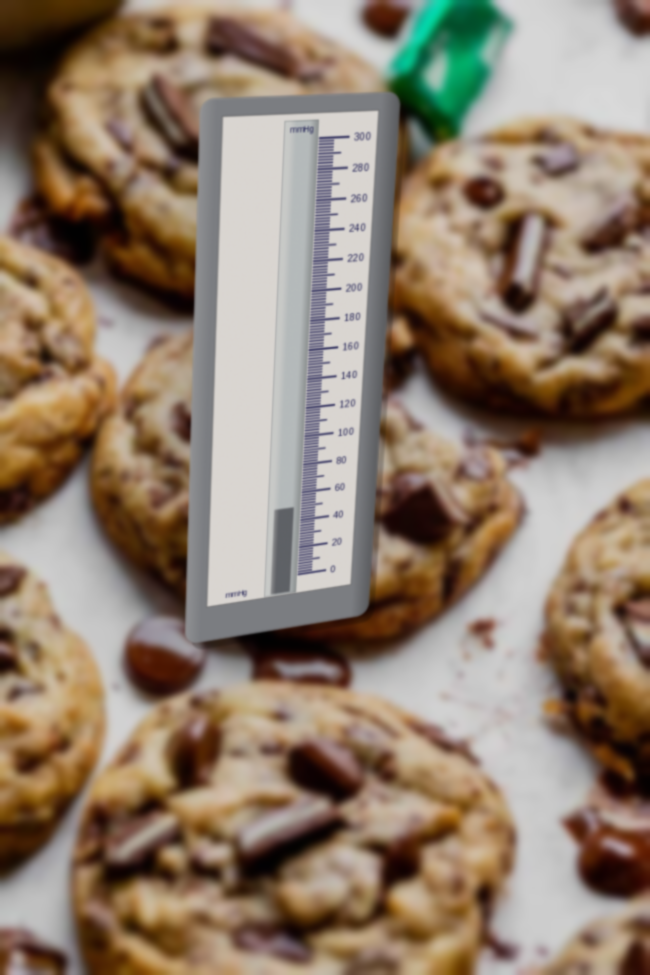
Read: 50 mmHg
